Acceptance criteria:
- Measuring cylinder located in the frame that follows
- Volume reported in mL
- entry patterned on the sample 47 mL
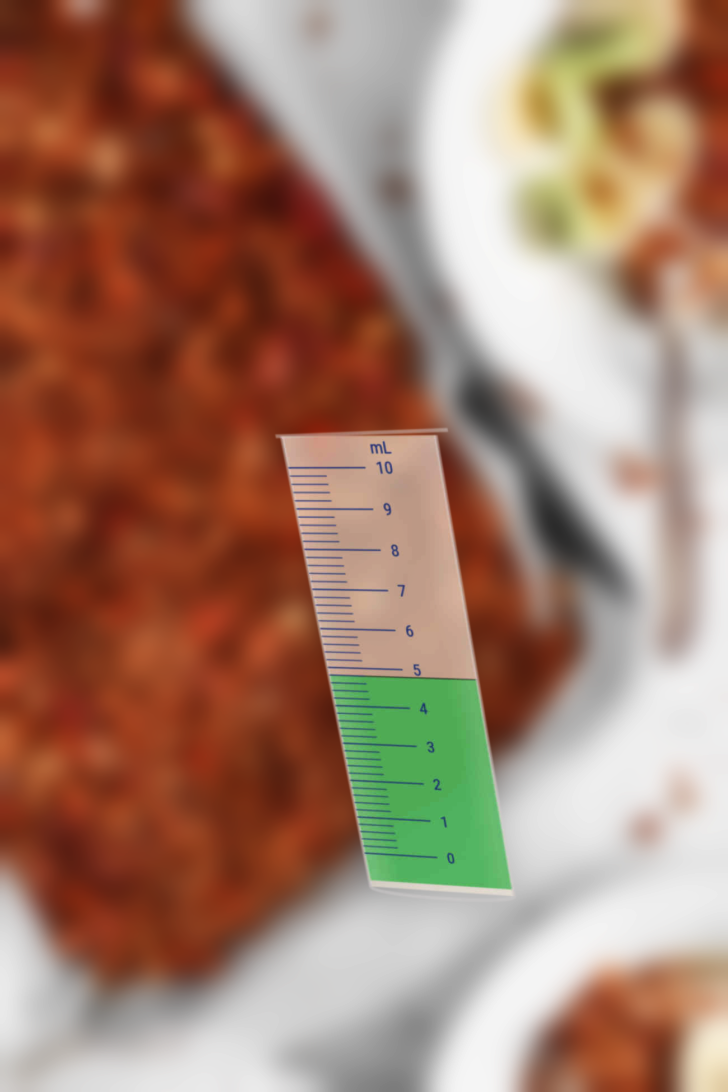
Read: 4.8 mL
